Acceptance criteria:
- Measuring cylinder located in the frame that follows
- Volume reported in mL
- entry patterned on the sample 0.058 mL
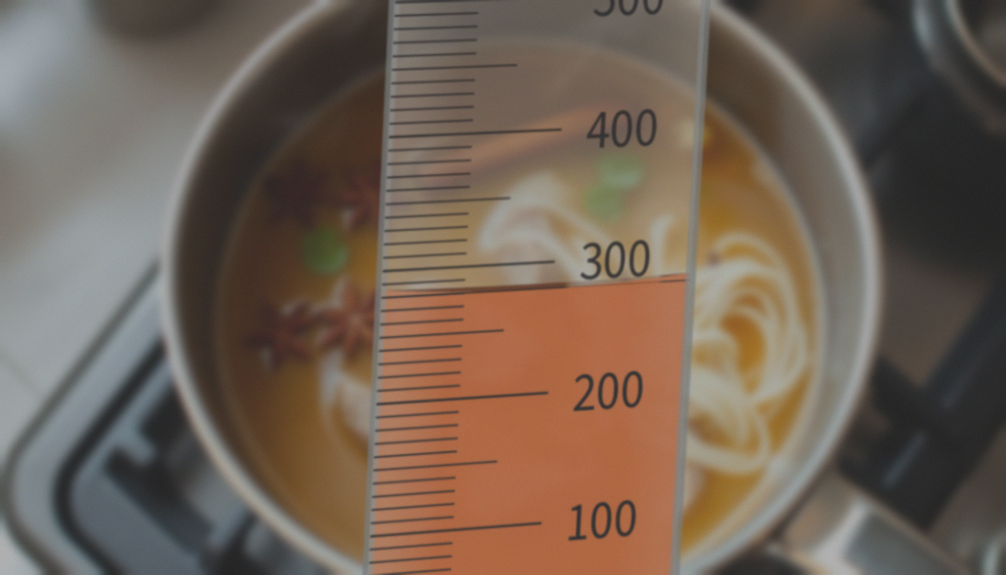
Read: 280 mL
